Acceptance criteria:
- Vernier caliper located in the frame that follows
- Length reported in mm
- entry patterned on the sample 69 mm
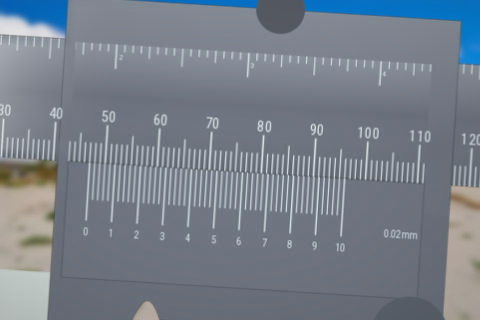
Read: 47.0 mm
